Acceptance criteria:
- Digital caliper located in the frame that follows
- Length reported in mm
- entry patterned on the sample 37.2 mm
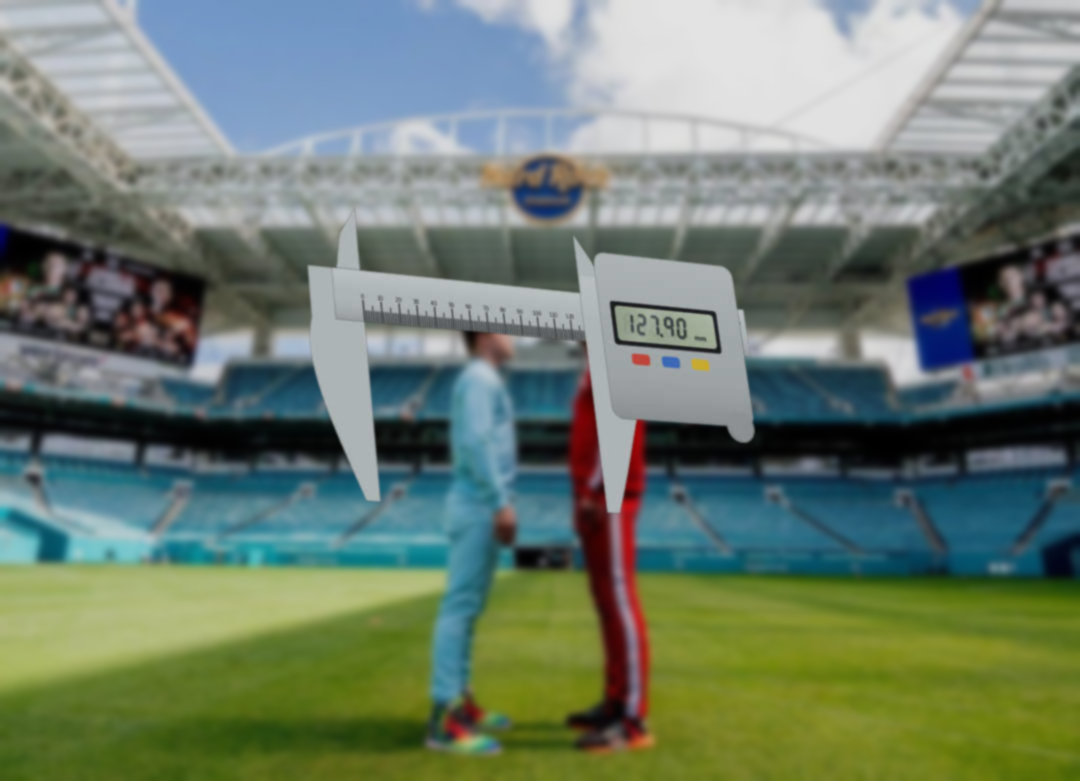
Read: 127.90 mm
